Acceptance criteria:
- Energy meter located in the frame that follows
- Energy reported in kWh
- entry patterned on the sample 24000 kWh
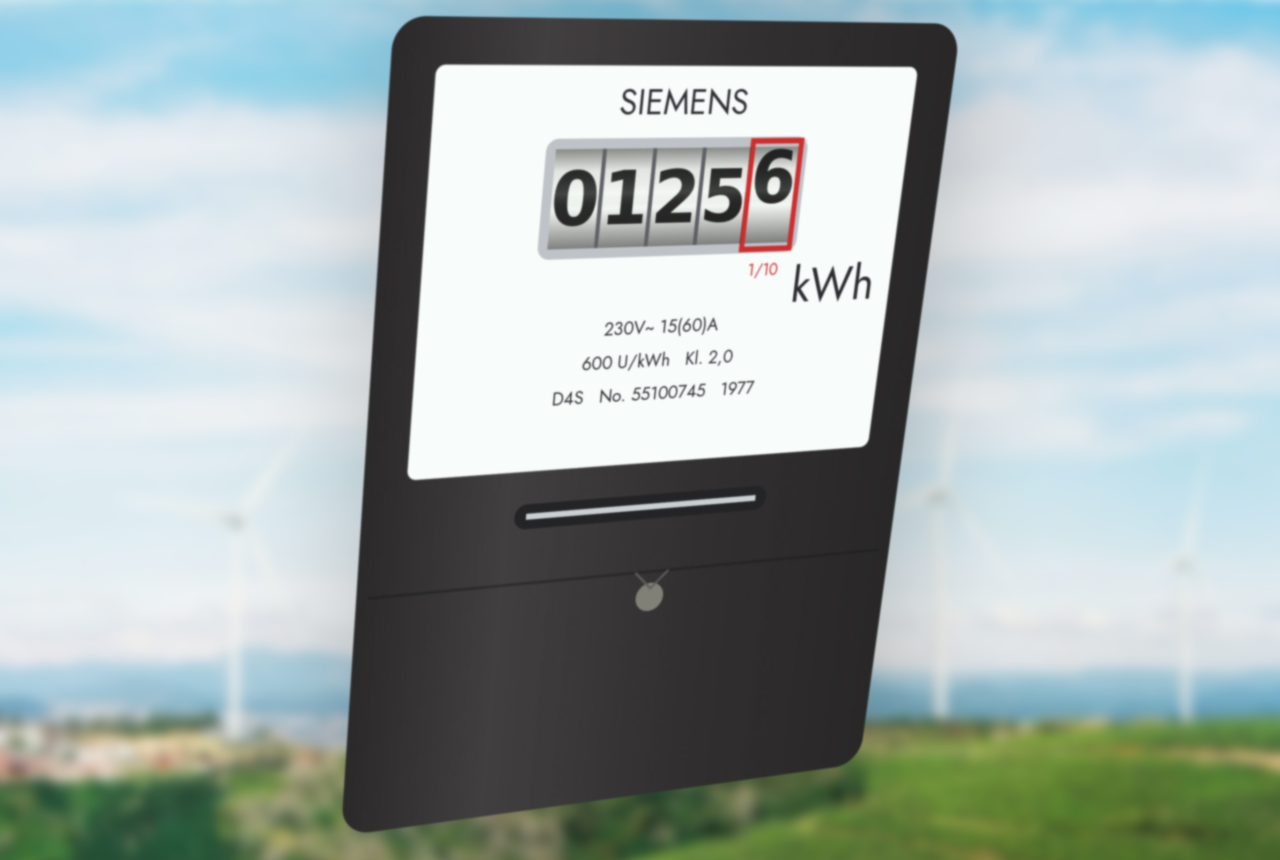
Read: 125.6 kWh
